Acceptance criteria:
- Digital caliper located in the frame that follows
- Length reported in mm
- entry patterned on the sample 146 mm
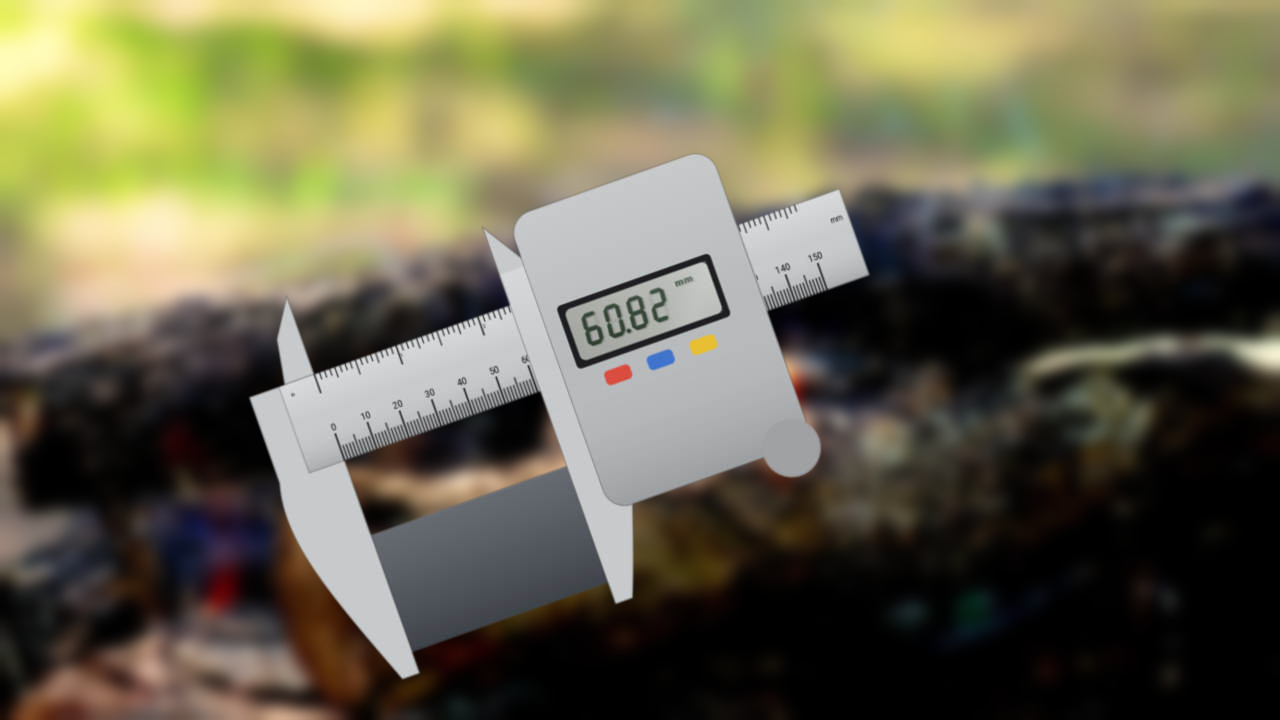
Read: 60.82 mm
